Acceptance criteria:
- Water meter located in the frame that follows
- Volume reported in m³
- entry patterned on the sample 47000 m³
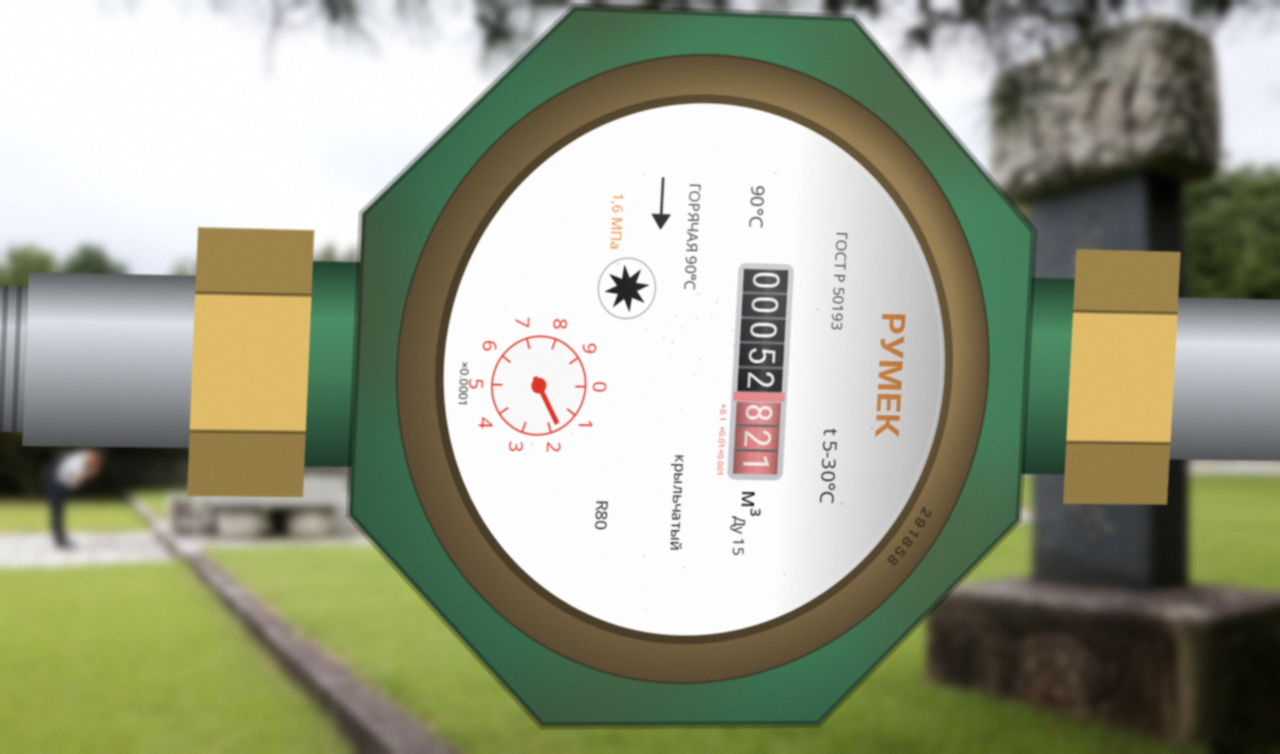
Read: 52.8211 m³
